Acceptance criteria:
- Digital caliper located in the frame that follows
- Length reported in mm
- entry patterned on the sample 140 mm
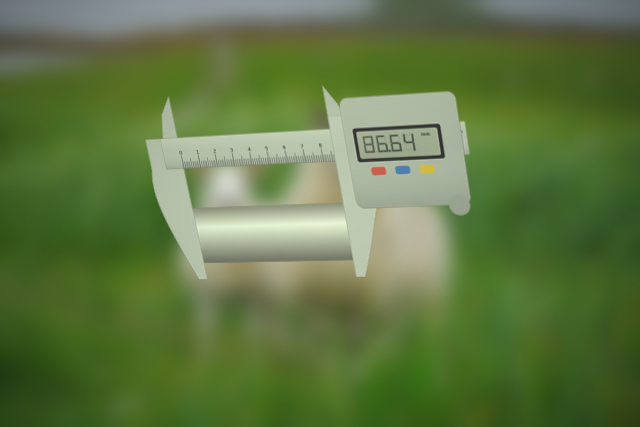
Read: 86.64 mm
